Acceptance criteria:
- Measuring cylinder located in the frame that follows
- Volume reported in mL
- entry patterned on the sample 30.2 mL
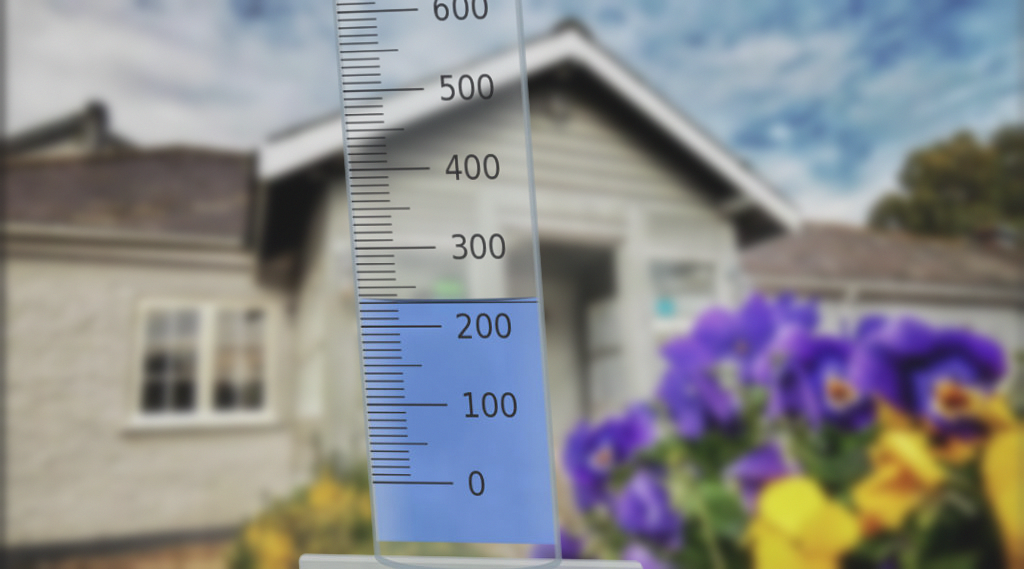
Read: 230 mL
